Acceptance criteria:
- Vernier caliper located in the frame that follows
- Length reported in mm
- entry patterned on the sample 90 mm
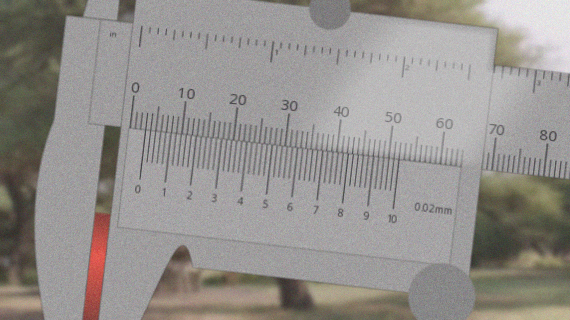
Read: 3.0 mm
